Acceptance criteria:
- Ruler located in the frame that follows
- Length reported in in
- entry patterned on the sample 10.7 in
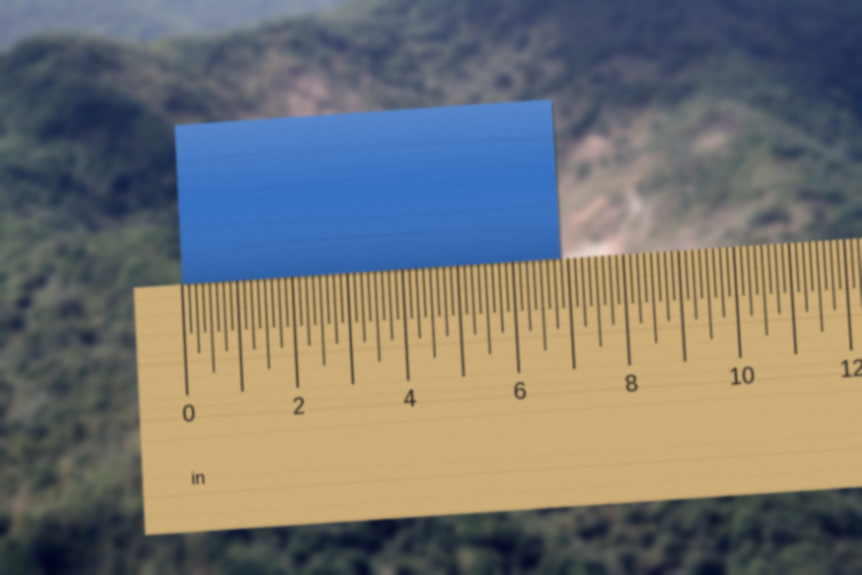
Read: 6.875 in
